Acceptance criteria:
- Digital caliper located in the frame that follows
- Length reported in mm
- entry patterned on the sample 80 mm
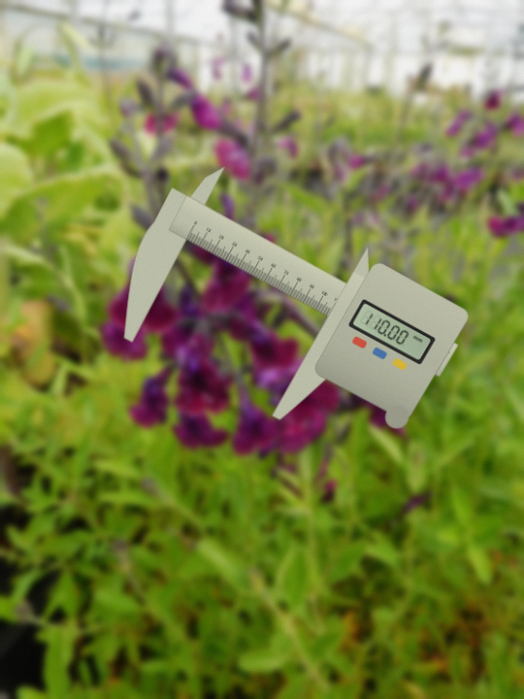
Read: 110.00 mm
